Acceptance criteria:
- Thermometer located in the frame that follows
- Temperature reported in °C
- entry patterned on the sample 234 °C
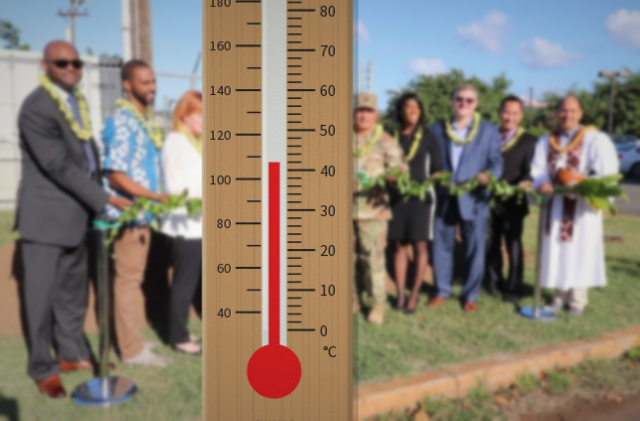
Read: 42 °C
